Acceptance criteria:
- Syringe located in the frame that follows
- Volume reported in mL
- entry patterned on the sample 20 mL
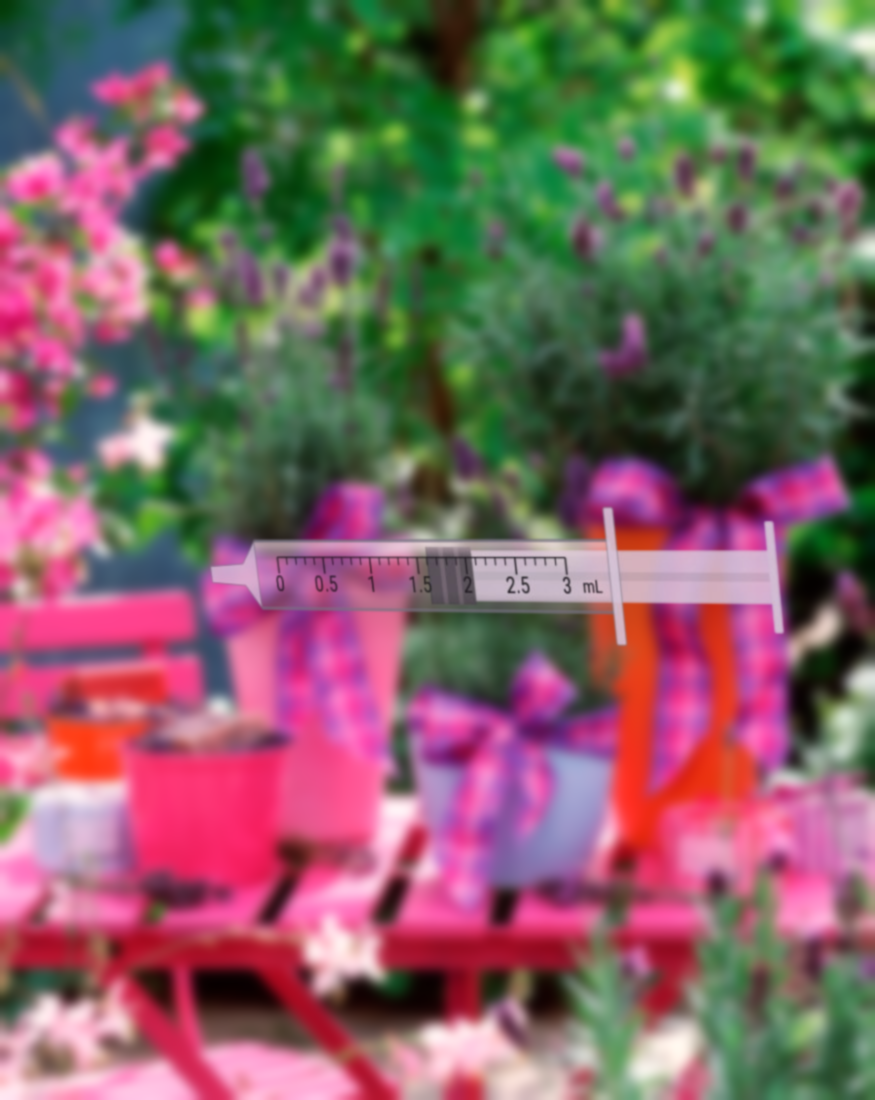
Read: 1.6 mL
